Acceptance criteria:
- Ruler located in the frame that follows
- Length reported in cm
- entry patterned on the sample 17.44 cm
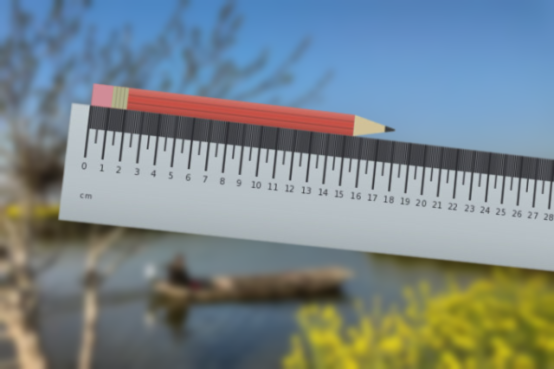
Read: 18 cm
